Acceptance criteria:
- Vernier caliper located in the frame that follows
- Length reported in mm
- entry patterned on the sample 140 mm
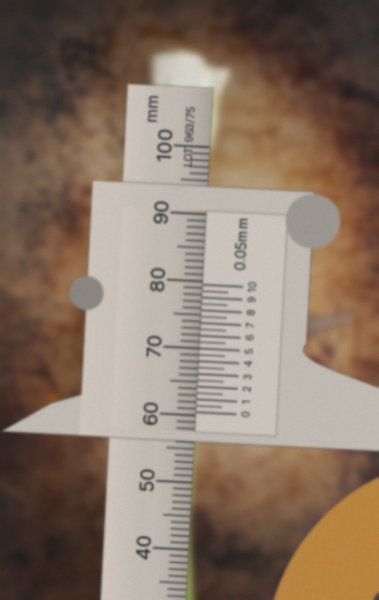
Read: 60.5 mm
